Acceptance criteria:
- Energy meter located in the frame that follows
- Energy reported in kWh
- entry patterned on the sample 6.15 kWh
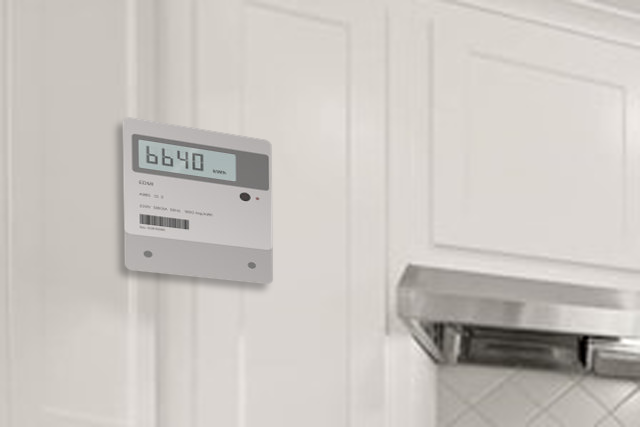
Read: 6640 kWh
